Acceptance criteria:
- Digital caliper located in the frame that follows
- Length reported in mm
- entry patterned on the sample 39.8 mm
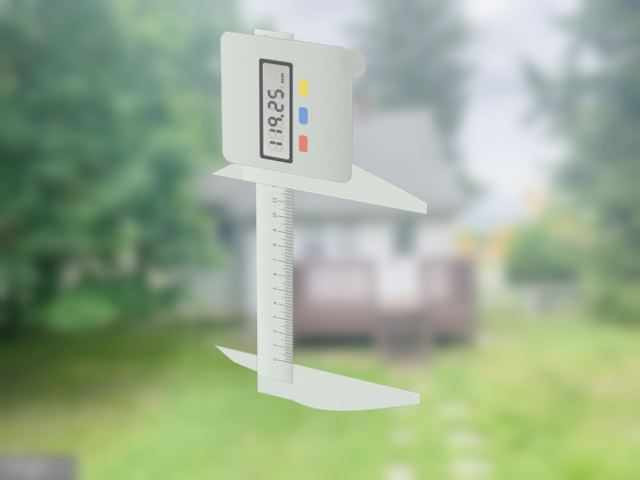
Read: 119.25 mm
